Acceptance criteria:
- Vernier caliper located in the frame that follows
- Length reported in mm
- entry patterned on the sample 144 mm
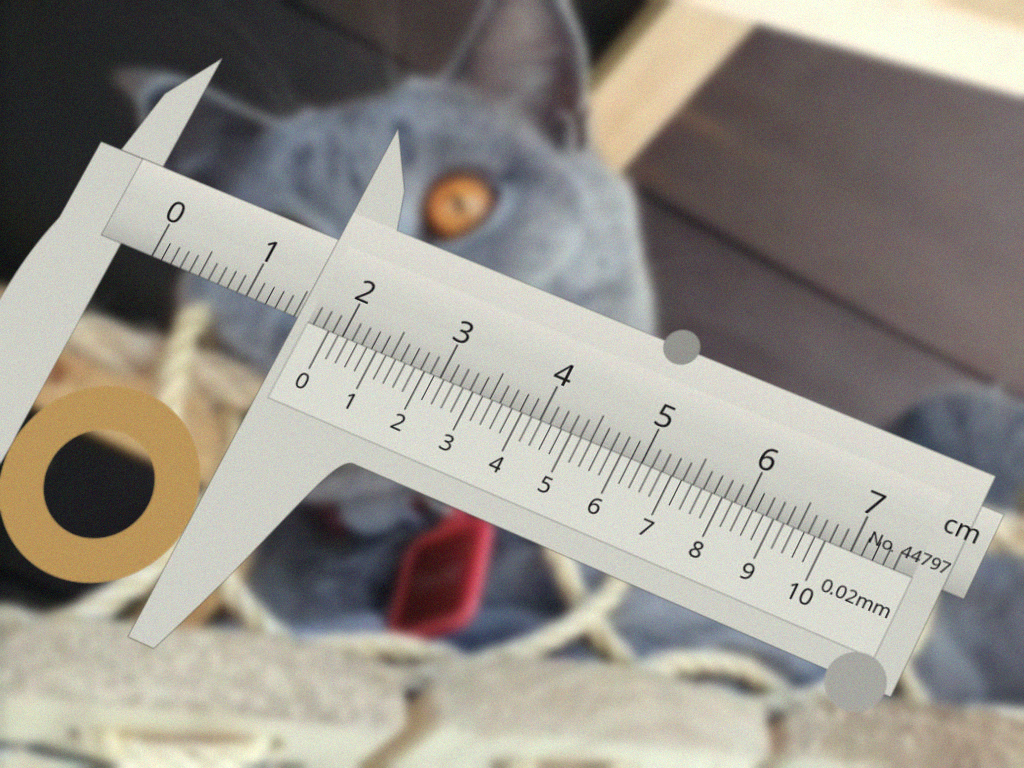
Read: 18.6 mm
